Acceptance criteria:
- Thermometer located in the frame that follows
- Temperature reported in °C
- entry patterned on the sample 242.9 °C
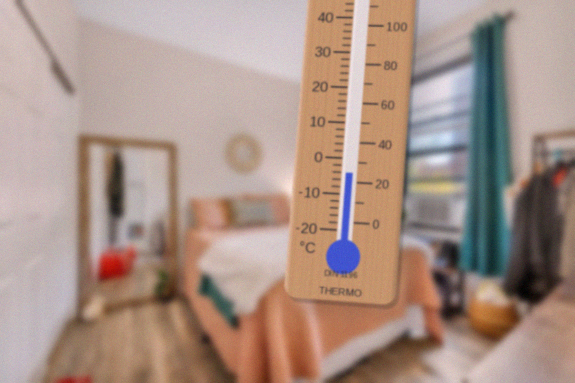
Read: -4 °C
